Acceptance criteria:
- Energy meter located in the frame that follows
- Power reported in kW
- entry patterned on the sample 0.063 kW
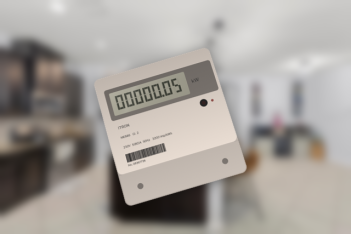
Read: 0.05 kW
